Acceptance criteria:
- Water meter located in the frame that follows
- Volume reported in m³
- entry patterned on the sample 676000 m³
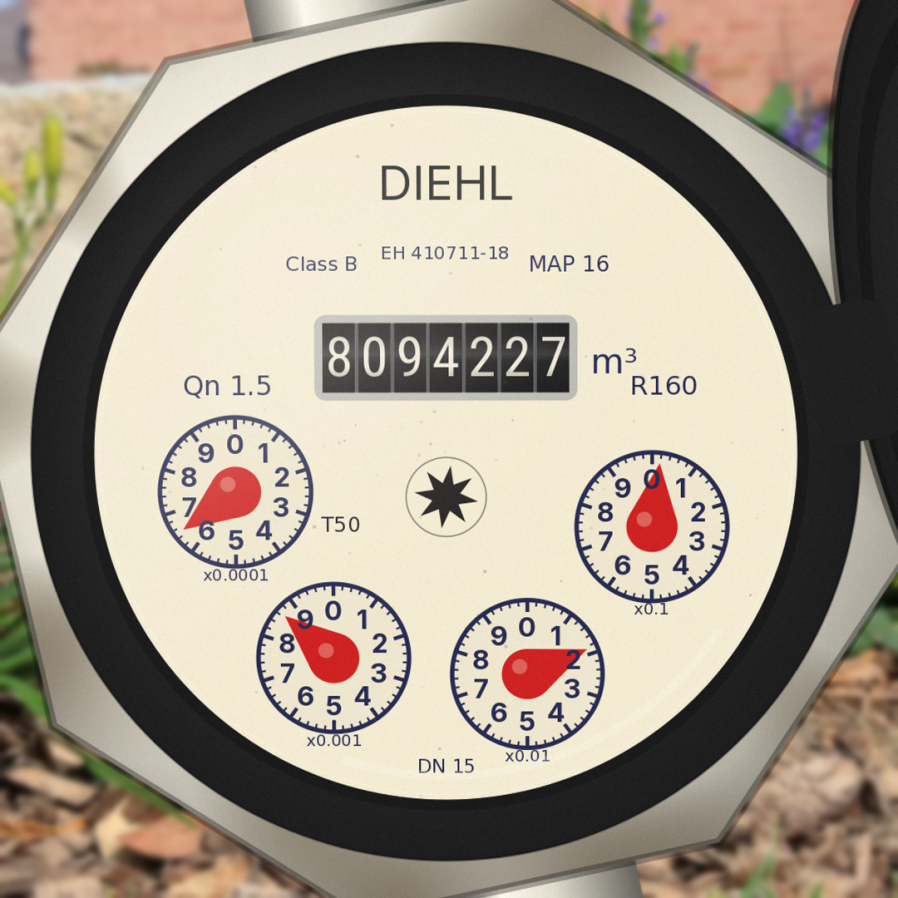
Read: 8094227.0186 m³
